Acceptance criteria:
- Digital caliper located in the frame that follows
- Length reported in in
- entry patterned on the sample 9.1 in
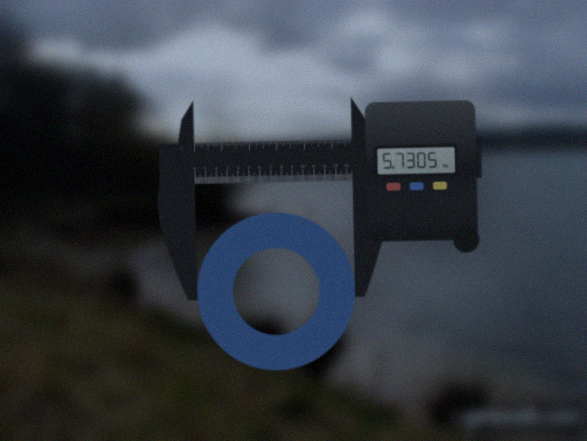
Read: 5.7305 in
